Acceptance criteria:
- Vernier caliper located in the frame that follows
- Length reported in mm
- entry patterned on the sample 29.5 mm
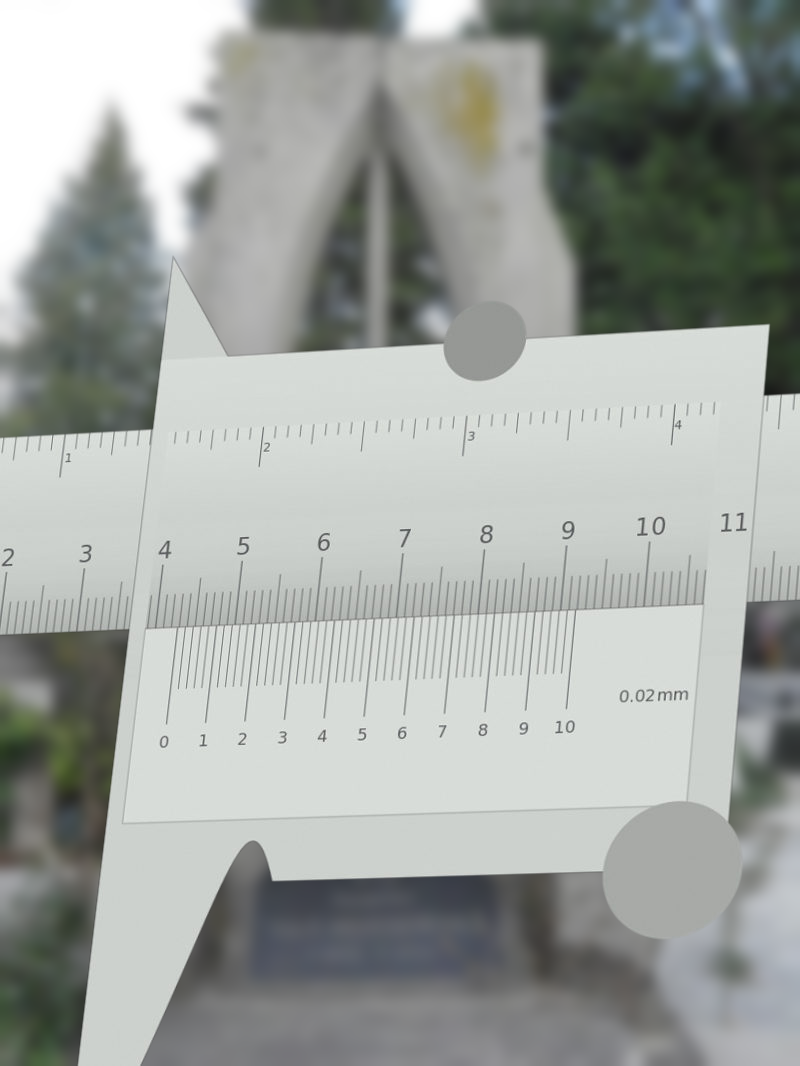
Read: 42.8 mm
